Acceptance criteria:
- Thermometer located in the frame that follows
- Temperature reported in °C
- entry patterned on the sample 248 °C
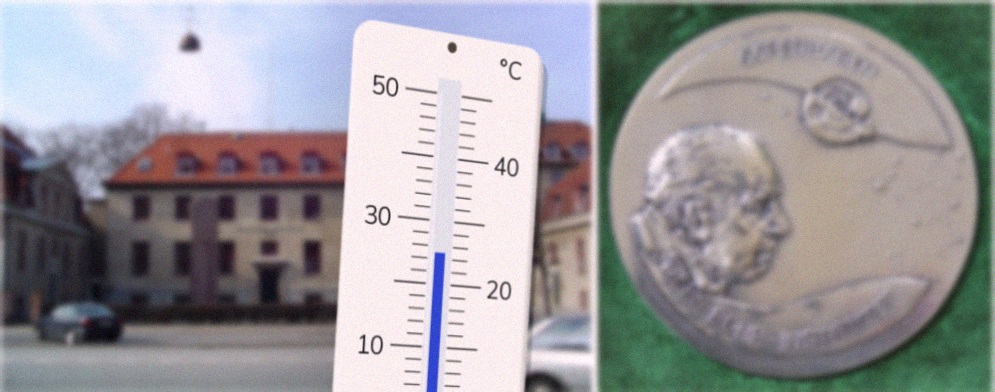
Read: 25 °C
